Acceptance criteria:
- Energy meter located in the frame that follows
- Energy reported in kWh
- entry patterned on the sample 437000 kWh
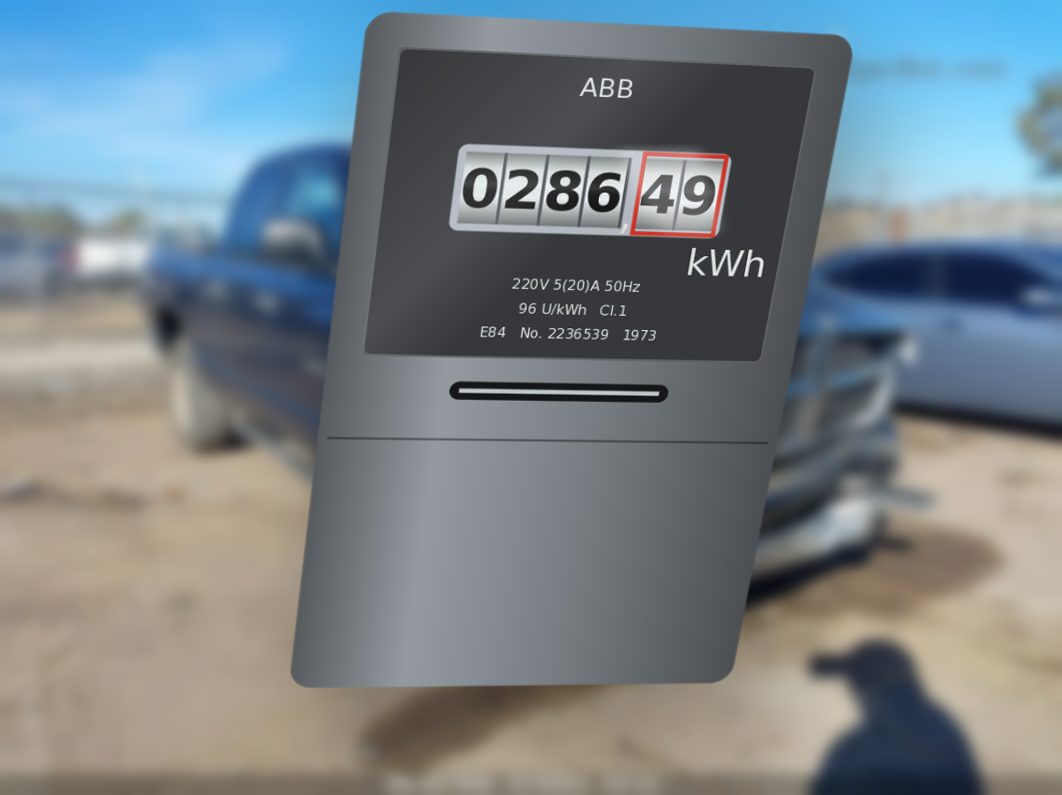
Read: 286.49 kWh
